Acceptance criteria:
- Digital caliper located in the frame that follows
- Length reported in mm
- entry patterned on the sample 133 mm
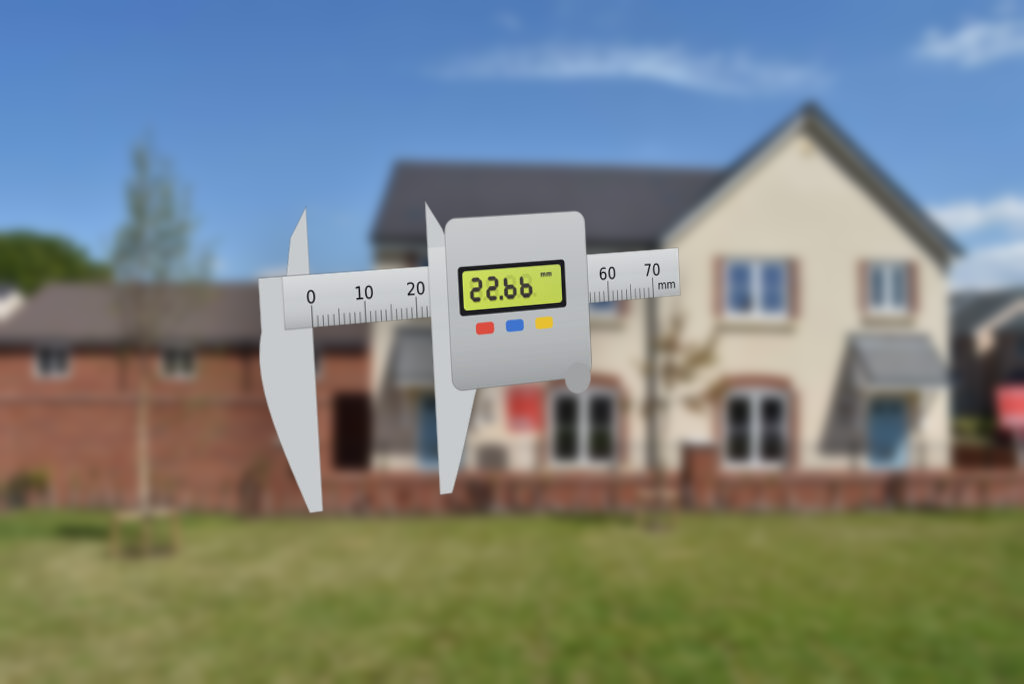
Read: 22.66 mm
